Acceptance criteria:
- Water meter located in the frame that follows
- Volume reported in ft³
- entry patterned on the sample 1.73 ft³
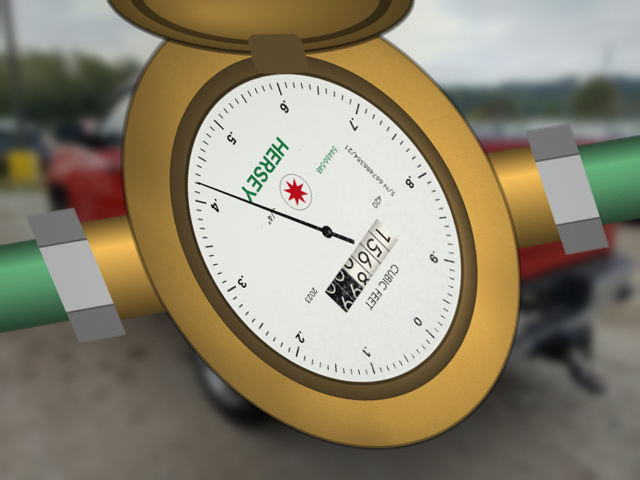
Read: 156899.42 ft³
